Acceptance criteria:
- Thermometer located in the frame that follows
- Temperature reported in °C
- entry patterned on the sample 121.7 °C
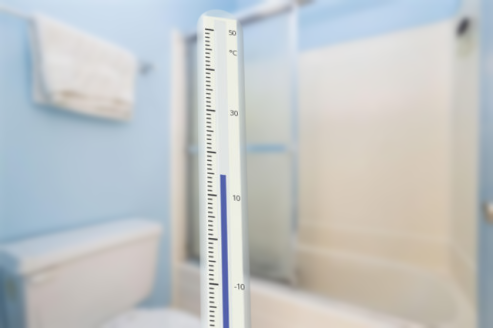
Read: 15 °C
